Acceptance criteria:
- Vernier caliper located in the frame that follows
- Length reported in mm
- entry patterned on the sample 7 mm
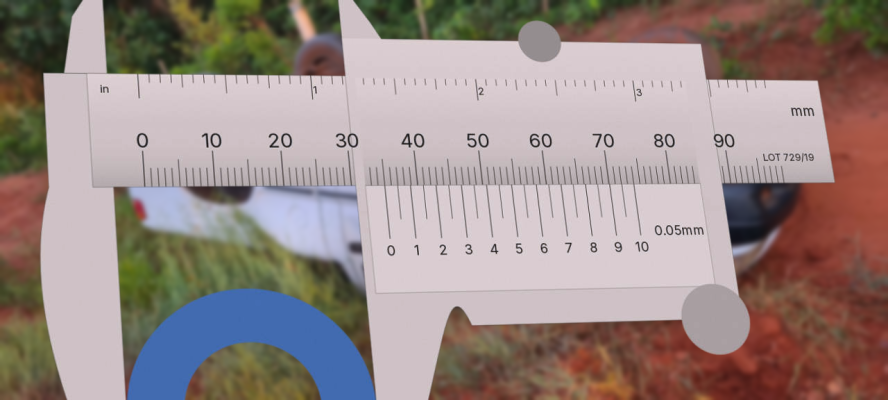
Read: 35.0 mm
